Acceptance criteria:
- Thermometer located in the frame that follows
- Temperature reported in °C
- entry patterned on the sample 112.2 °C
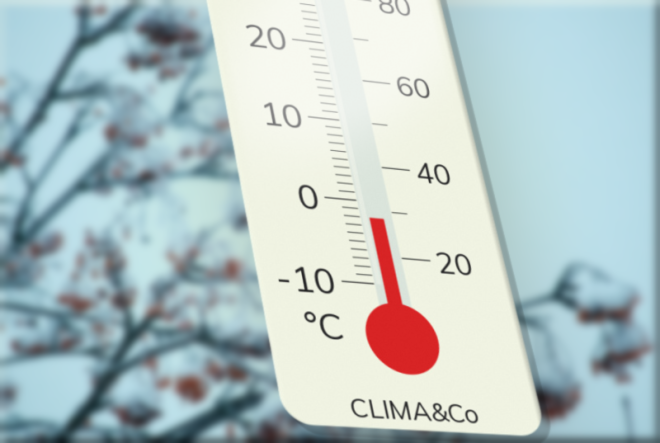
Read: -2 °C
